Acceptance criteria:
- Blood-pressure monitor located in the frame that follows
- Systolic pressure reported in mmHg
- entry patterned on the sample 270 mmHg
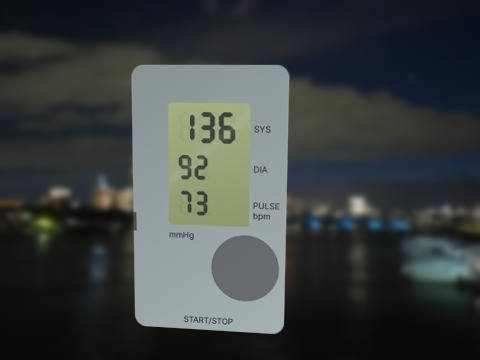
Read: 136 mmHg
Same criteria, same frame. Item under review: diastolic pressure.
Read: 92 mmHg
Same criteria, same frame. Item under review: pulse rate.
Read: 73 bpm
